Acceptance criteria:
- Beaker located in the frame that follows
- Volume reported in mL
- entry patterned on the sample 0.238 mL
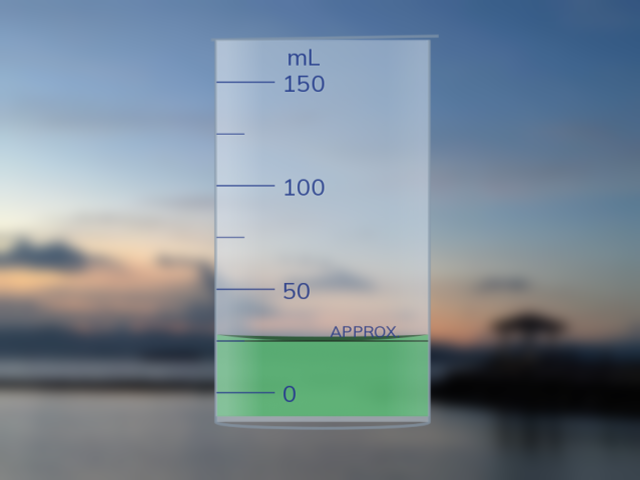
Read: 25 mL
